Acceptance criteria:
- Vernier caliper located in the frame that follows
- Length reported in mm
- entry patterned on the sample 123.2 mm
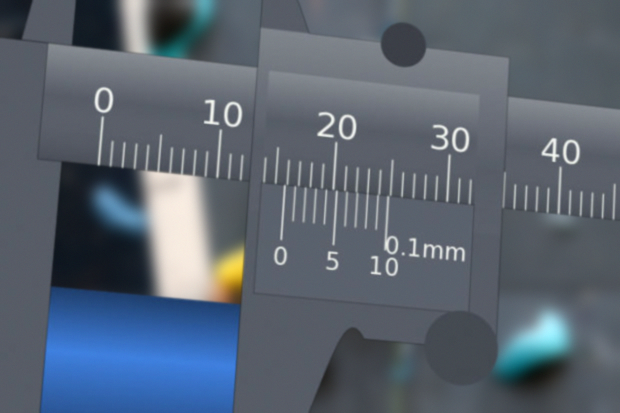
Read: 15.8 mm
